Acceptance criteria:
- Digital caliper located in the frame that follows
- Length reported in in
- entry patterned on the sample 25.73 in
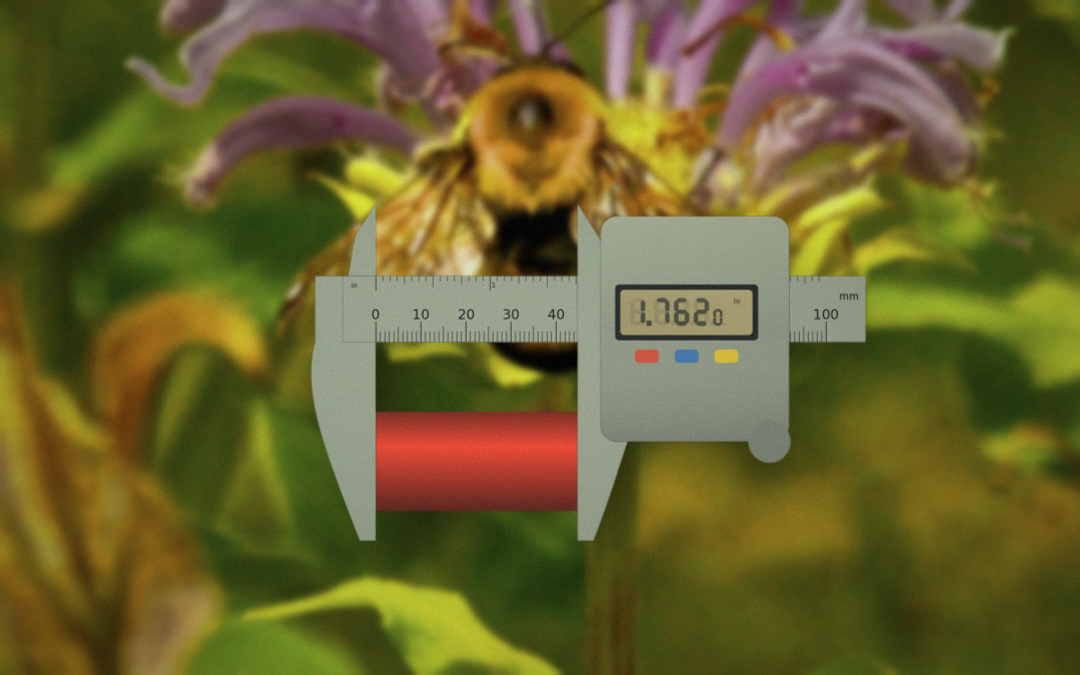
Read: 1.7620 in
